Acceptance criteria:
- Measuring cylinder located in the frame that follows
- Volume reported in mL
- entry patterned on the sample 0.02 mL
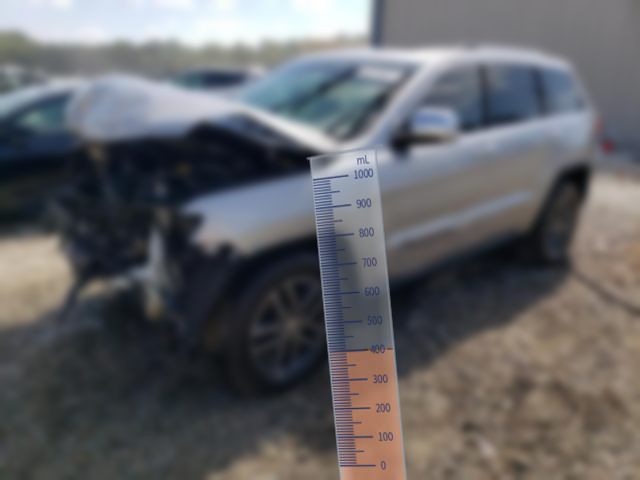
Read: 400 mL
